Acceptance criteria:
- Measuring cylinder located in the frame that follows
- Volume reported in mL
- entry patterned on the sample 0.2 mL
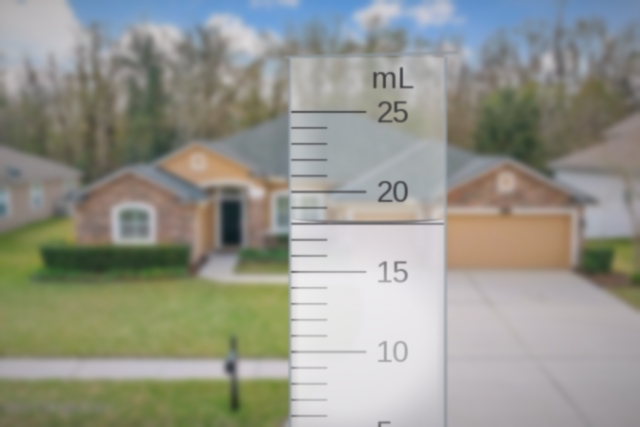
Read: 18 mL
